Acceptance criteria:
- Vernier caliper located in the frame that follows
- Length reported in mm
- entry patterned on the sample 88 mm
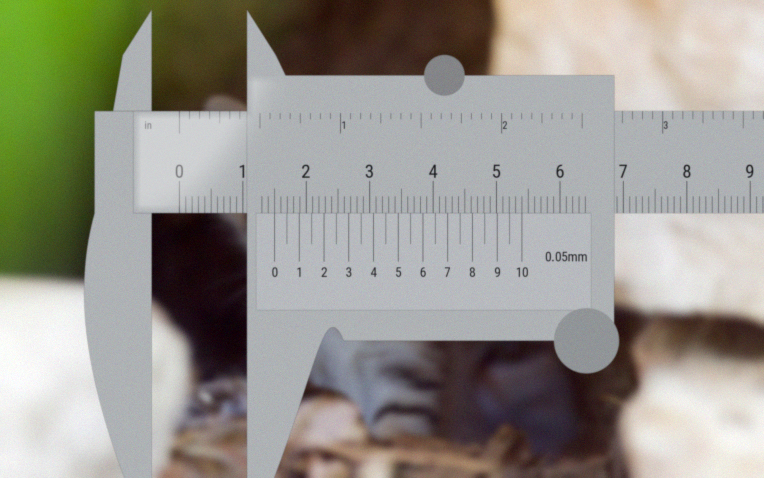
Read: 15.0 mm
